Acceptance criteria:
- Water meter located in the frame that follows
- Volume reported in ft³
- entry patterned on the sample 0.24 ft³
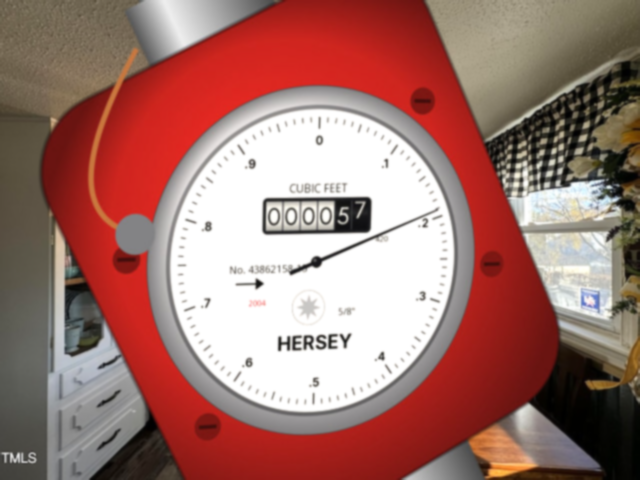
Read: 57.19 ft³
